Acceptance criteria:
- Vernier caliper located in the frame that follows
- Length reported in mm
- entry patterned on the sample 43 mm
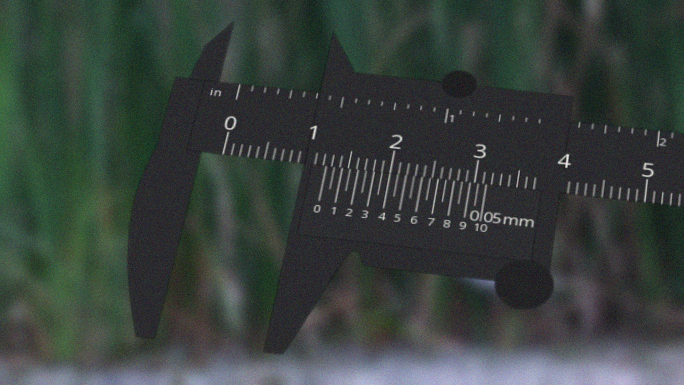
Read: 12.4 mm
